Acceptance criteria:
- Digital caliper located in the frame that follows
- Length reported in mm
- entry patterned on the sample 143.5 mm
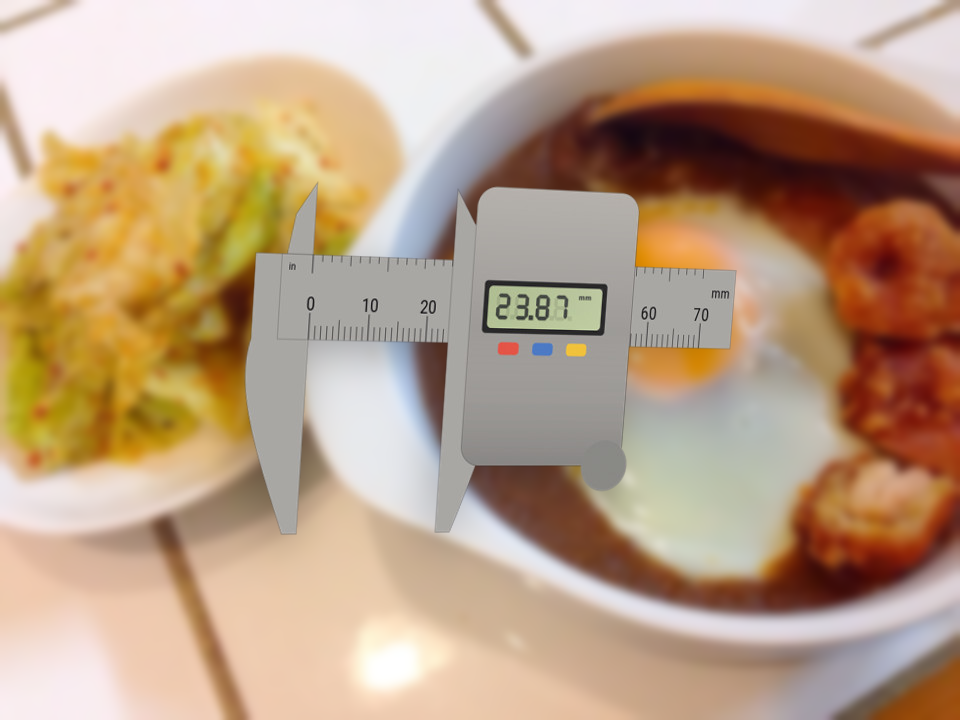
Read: 23.87 mm
